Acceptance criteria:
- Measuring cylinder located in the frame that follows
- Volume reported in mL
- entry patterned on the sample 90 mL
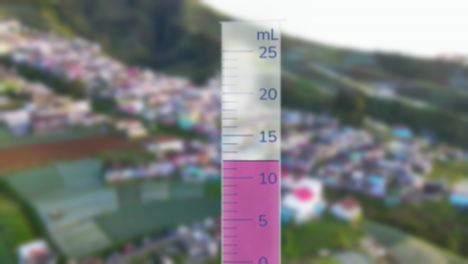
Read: 12 mL
